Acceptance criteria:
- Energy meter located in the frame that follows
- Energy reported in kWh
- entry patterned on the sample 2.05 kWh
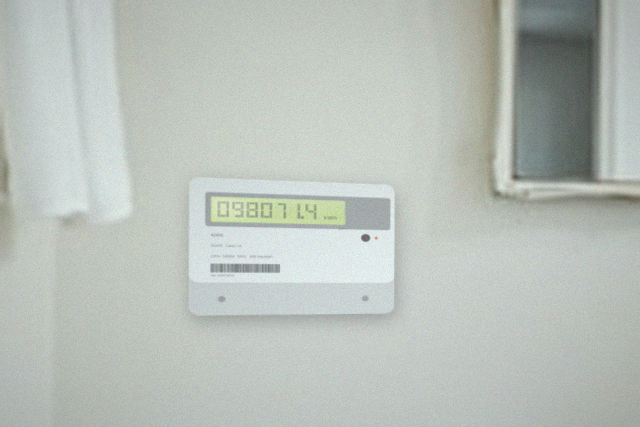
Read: 98071.4 kWh
